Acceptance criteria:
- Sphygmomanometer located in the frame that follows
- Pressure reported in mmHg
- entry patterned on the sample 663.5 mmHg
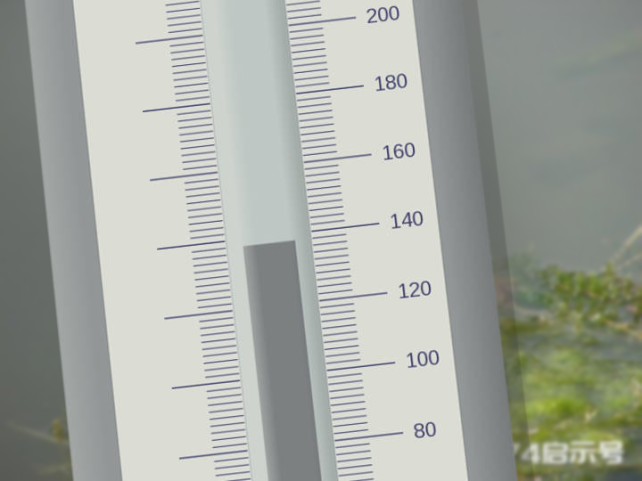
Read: 138 mmHg
